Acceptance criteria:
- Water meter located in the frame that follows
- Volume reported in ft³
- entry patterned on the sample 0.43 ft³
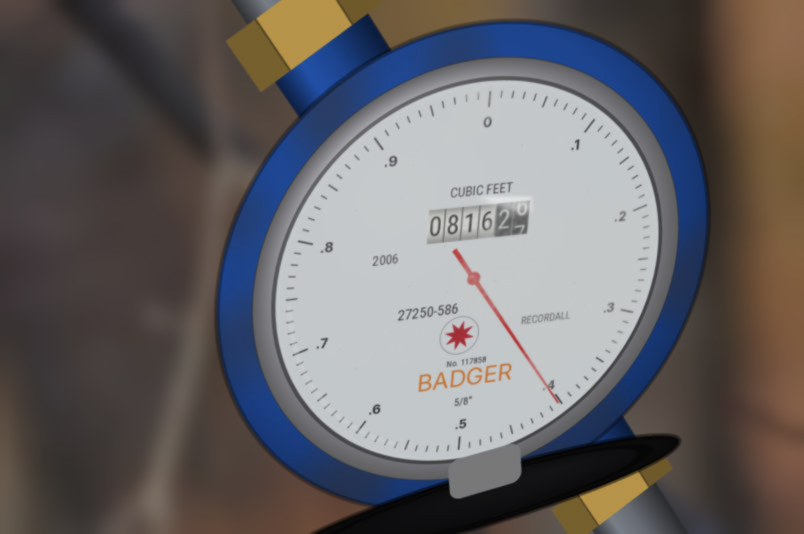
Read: 81626.40 ft³
